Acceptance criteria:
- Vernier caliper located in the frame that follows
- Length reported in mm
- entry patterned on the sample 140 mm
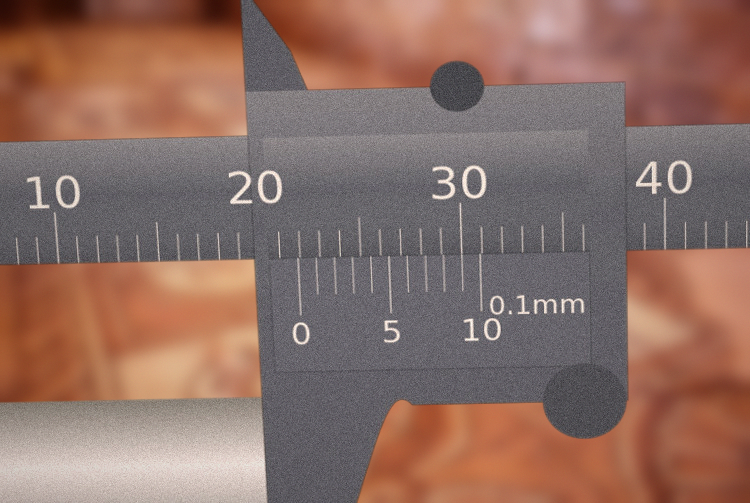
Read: 21.9 mm
